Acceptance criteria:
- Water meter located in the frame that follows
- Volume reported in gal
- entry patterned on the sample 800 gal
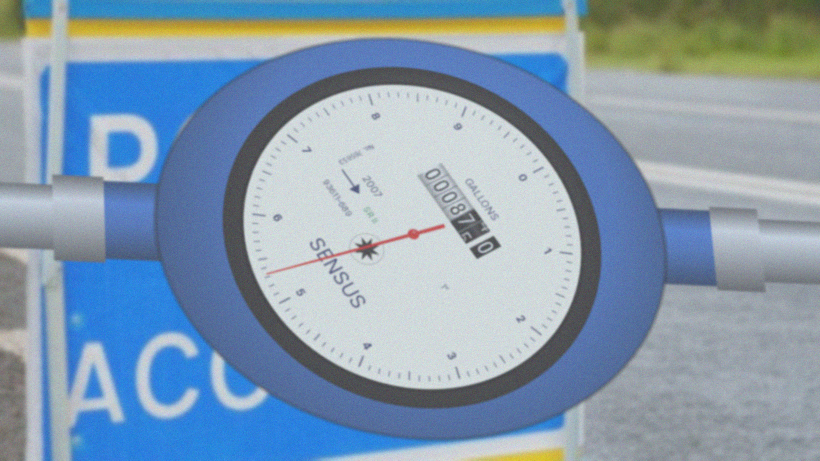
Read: 8745.3 gal
